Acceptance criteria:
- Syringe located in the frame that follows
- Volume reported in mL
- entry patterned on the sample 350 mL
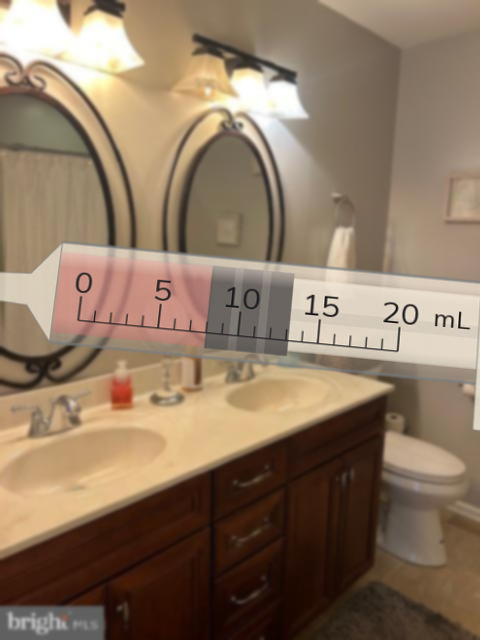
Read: 8 mL
